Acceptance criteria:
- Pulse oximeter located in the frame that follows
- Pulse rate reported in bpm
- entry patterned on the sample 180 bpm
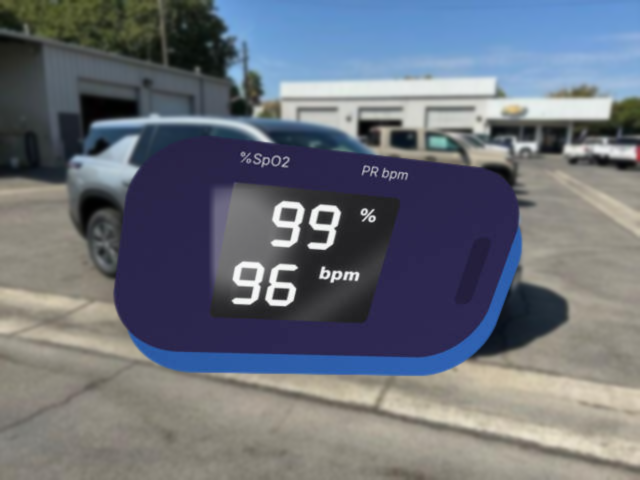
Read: 96 bpm
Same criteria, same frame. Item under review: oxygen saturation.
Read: 99 %
